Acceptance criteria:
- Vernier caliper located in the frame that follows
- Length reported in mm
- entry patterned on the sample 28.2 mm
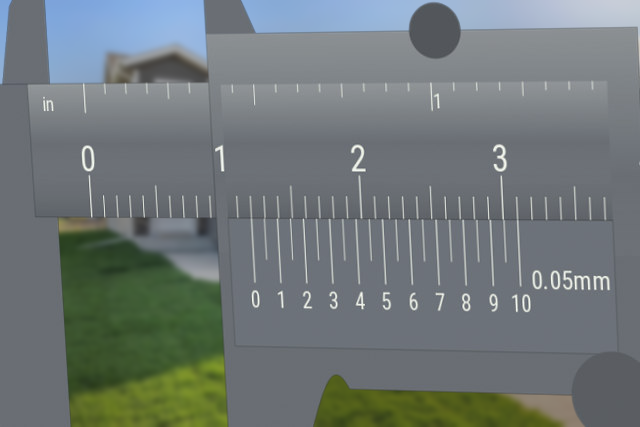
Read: 12.0 mm
